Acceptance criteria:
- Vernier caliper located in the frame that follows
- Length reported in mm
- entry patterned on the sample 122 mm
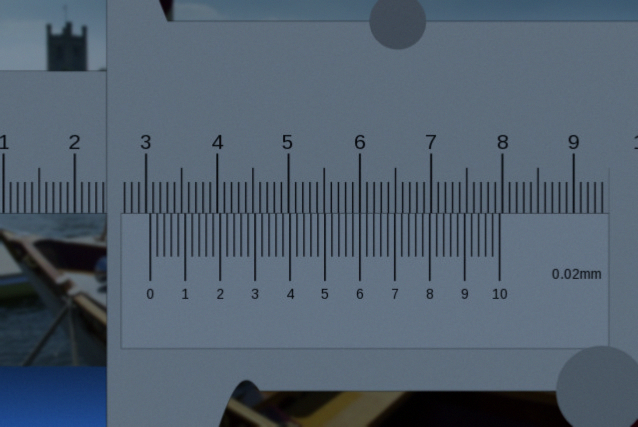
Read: 30.6 mm
